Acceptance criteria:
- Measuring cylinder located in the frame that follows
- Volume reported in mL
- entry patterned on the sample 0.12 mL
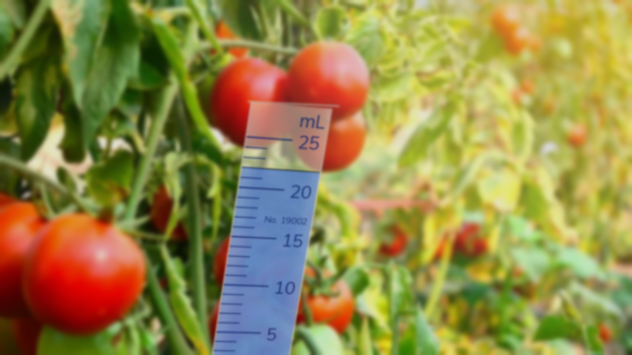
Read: 22 mL
